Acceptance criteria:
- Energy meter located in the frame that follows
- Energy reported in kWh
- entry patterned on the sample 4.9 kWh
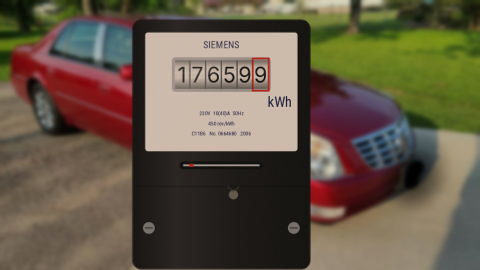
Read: 17659.9 kWh
